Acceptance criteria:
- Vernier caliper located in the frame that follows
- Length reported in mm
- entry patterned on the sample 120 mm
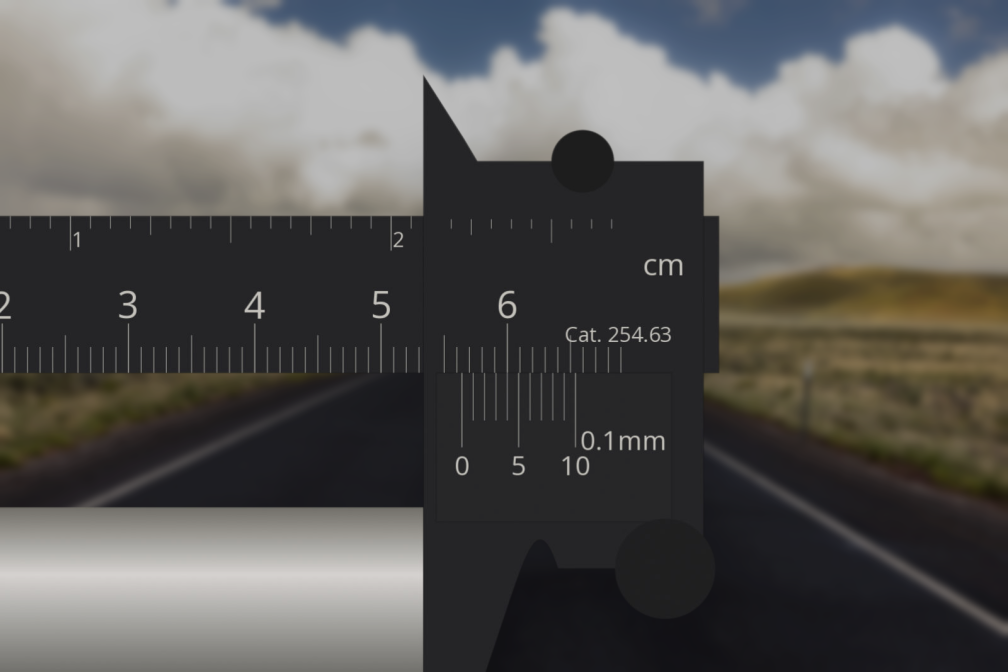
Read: 56.4 mm
